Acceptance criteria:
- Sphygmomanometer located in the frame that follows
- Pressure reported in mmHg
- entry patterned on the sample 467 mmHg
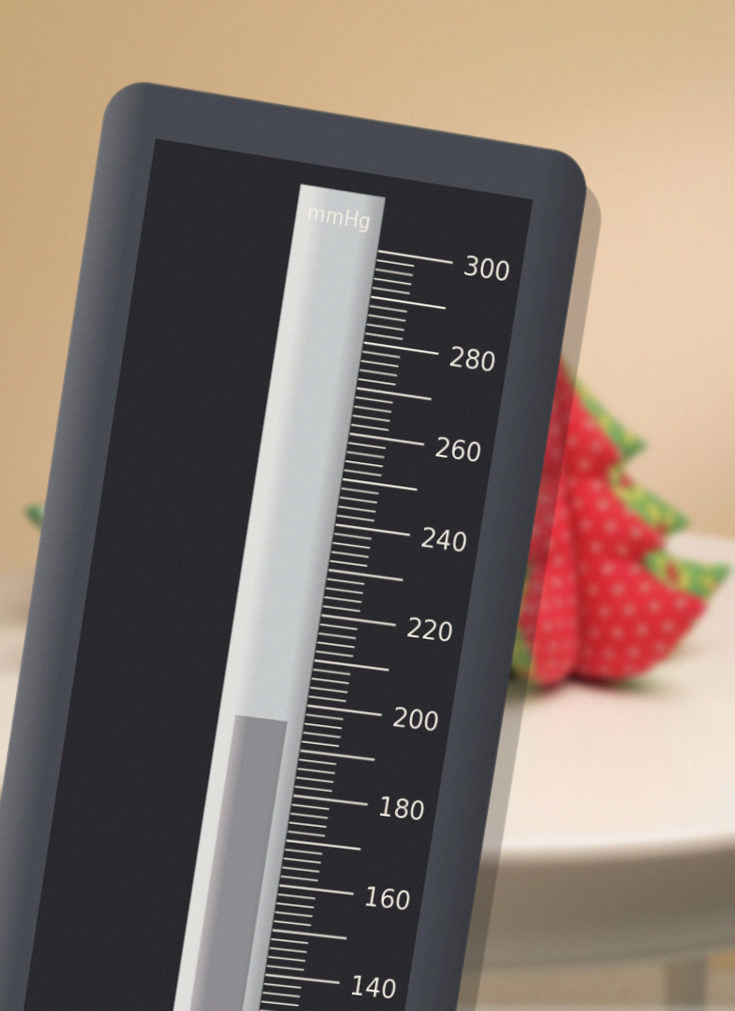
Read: 196 mmHg
